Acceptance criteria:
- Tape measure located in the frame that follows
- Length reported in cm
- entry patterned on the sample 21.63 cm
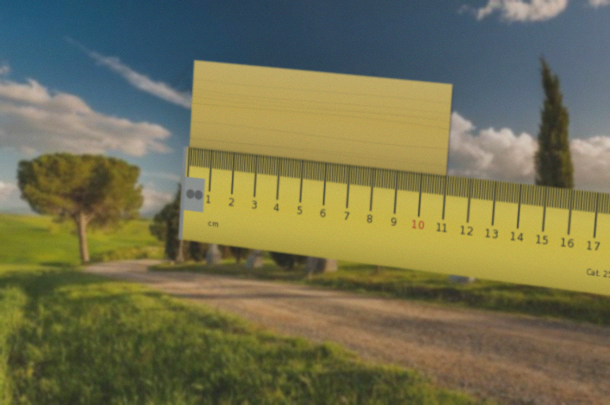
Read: 11 cm
